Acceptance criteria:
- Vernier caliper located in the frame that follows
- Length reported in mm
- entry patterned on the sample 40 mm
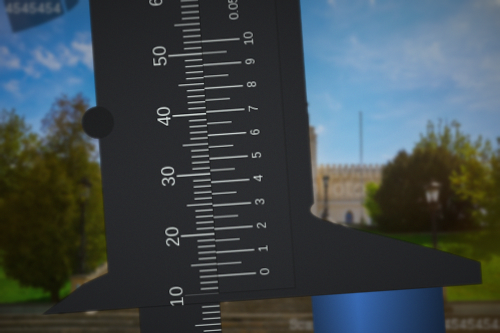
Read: 13.0 mm
